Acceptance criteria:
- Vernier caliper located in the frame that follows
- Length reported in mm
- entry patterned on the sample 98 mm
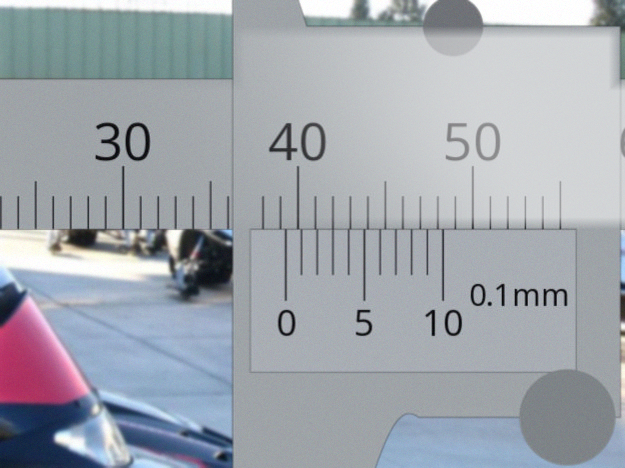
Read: 39.3 mm
